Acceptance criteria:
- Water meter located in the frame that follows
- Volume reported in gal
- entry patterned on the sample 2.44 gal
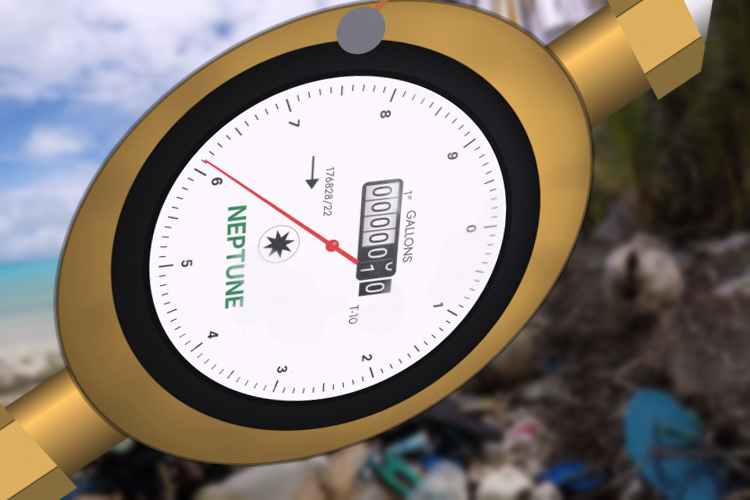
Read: 6.1 gal
